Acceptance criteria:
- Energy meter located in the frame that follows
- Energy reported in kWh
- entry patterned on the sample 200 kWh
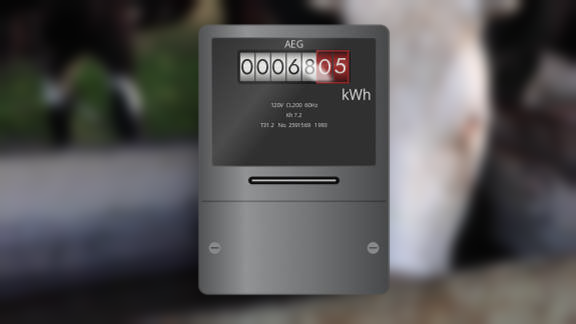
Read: 68.05 kWh
